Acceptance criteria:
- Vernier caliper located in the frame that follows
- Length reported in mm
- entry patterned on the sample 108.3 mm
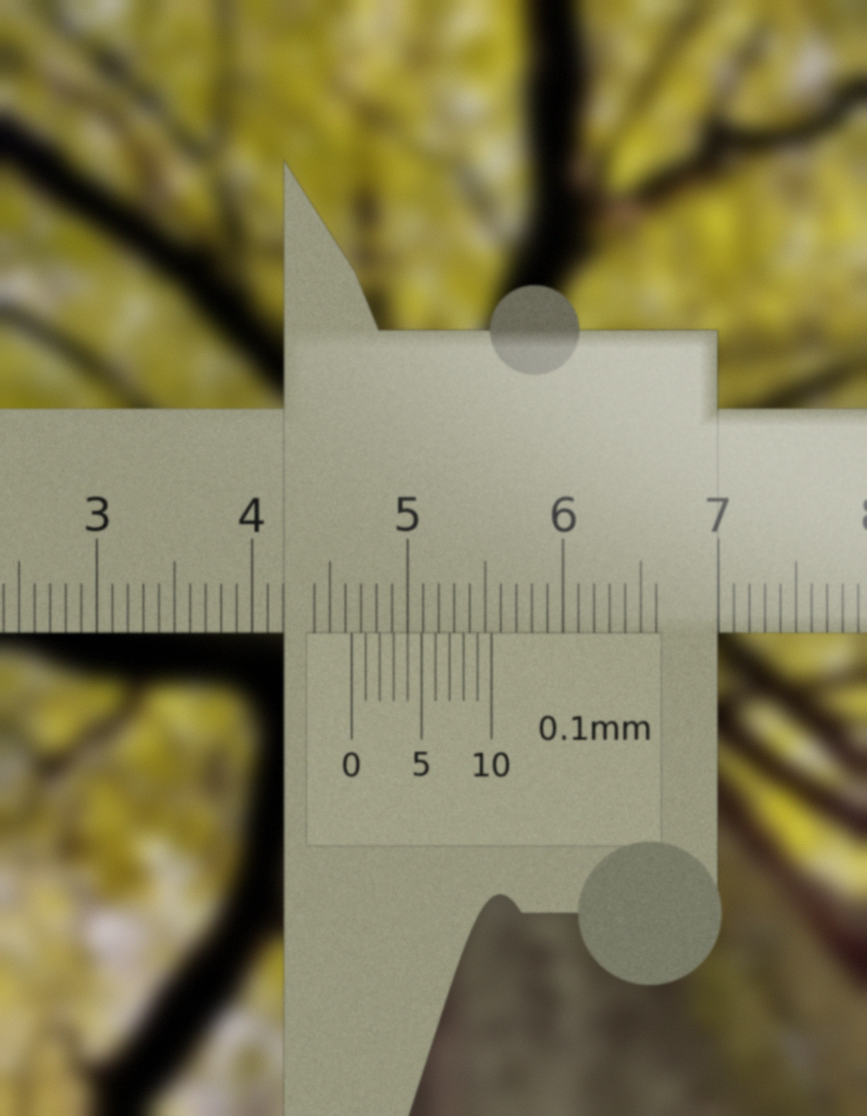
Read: 46.4 mm
